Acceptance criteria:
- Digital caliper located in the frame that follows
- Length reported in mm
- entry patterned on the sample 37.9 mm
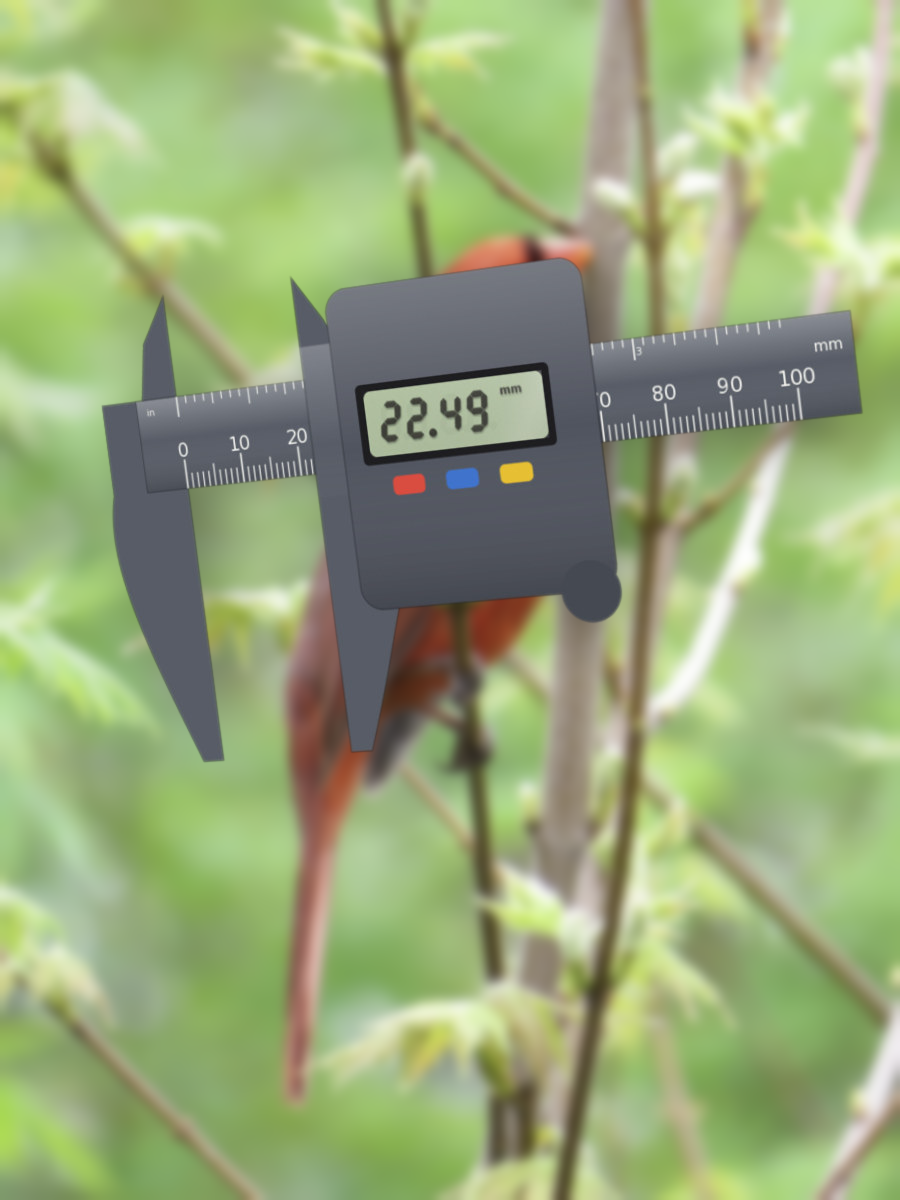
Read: 22.49 mm
